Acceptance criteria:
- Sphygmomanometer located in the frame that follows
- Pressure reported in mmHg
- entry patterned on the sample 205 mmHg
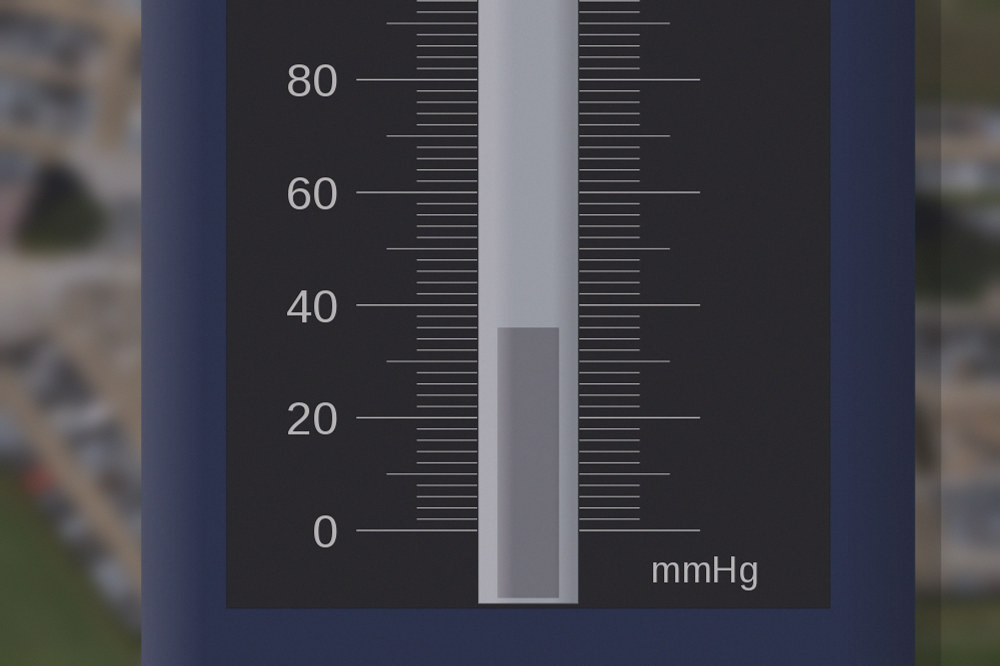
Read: 36 mmHg
